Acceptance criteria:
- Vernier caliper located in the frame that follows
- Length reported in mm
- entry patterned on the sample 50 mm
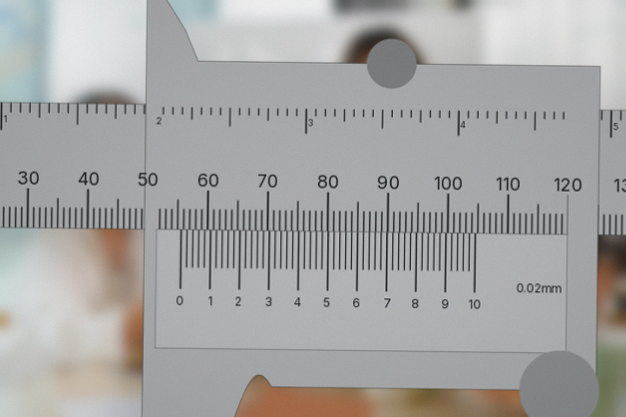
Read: 55.6 mm
